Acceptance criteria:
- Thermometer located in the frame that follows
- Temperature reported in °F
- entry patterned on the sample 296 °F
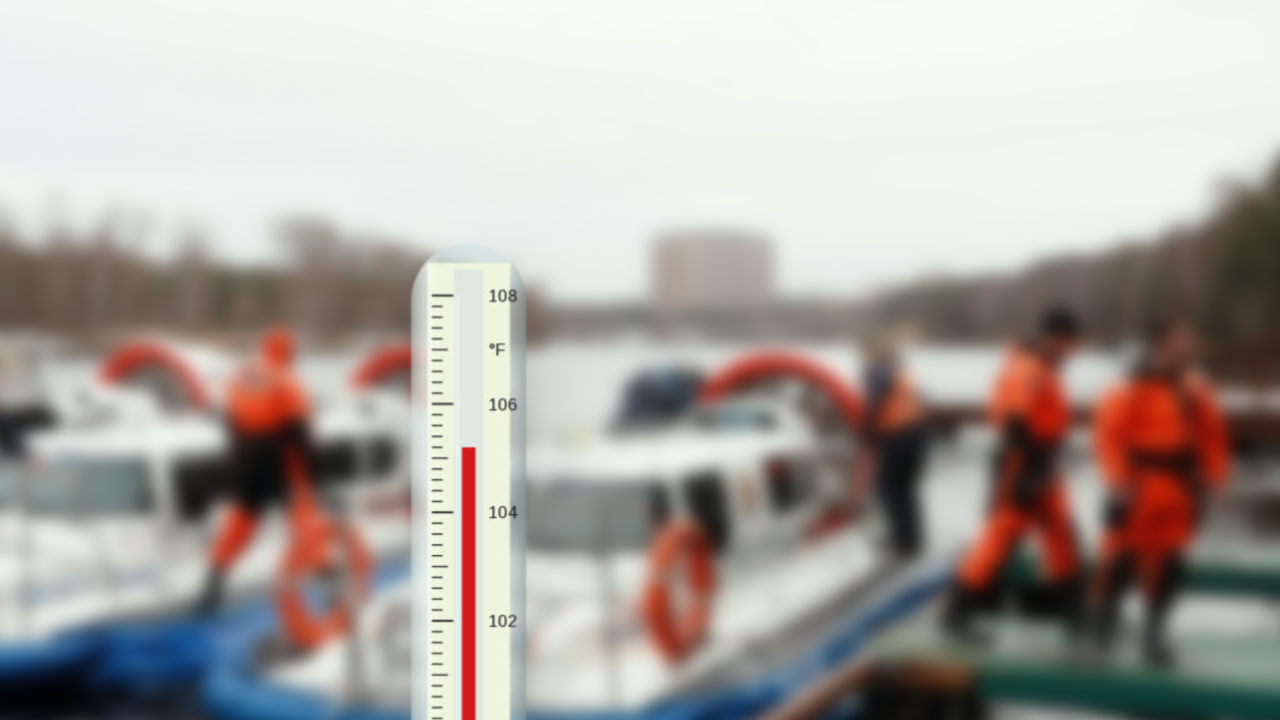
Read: 105.2 °F
